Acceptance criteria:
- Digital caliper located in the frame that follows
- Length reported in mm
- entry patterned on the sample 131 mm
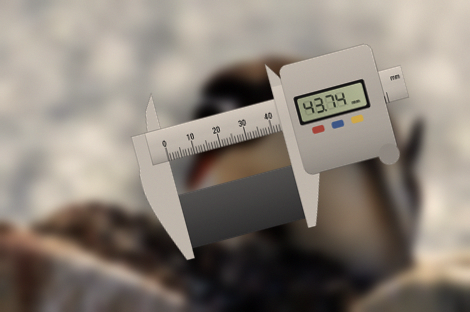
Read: 43.74 mm
